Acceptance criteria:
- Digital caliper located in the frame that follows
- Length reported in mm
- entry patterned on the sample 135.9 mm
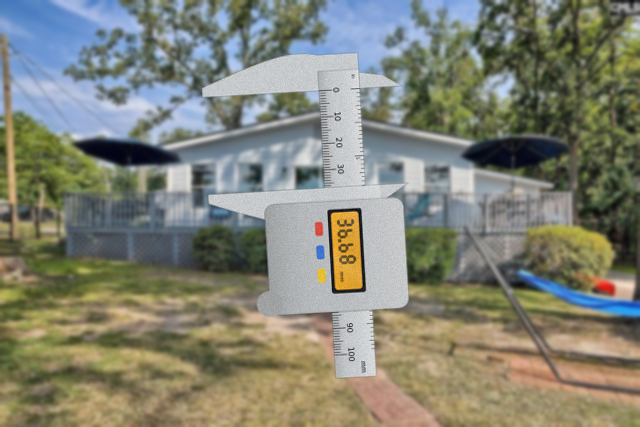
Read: 36.68 mm
